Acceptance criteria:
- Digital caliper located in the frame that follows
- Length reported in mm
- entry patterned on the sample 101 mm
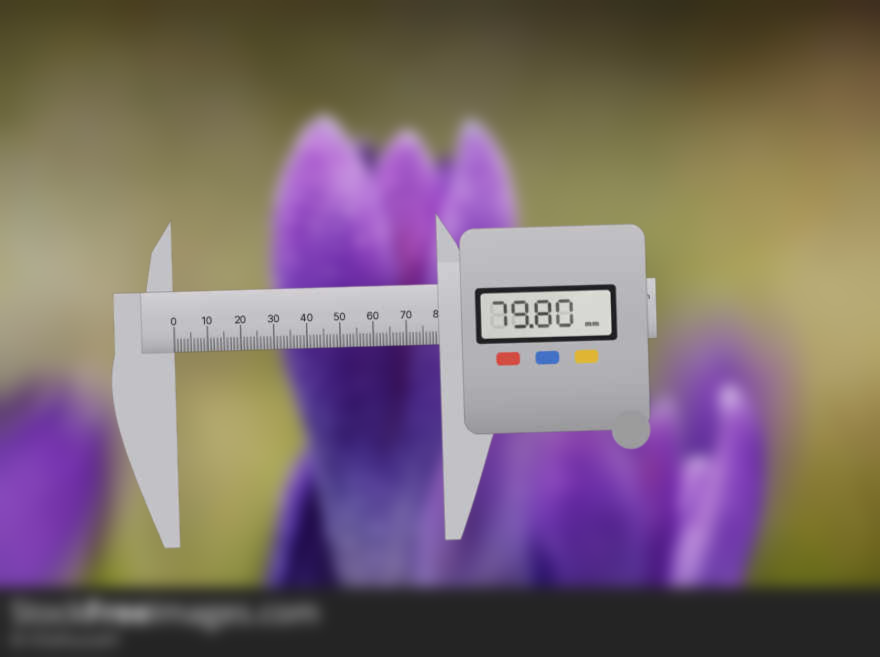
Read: 79.80 mm
